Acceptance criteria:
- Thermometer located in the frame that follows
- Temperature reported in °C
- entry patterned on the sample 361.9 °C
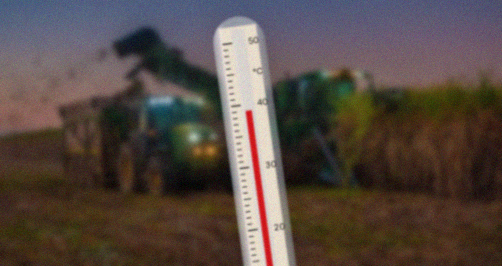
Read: 39 °C
